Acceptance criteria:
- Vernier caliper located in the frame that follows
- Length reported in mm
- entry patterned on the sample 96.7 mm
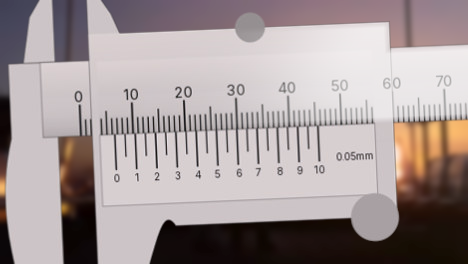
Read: 6.5 mm
